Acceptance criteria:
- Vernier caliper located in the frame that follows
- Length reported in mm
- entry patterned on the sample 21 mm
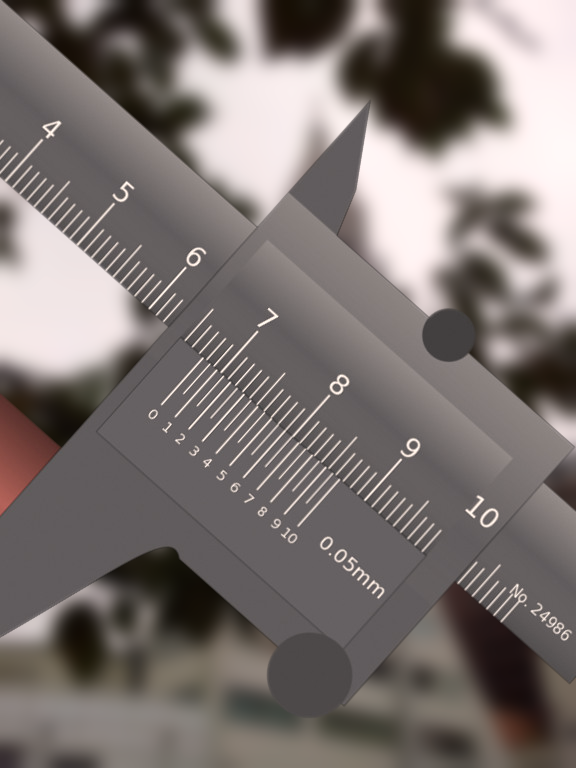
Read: 67.6 mm
